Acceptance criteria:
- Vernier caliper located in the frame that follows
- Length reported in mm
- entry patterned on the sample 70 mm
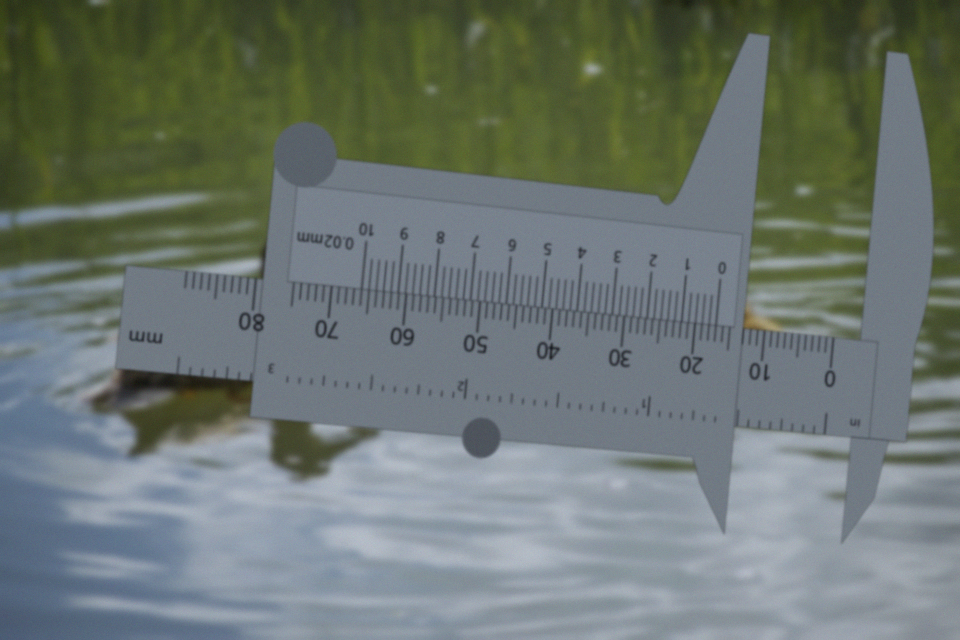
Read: 17.0 mm
